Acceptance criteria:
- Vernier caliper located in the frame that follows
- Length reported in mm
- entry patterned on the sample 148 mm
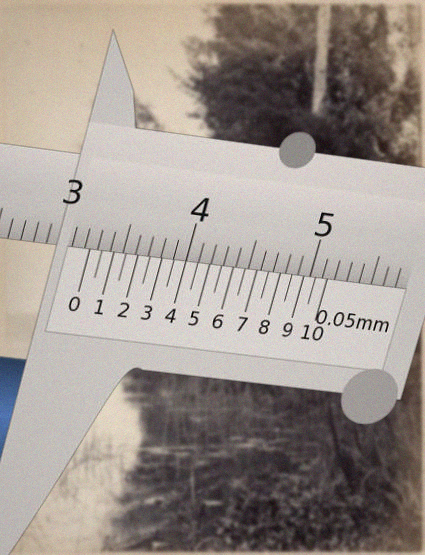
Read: 32.4 mm
